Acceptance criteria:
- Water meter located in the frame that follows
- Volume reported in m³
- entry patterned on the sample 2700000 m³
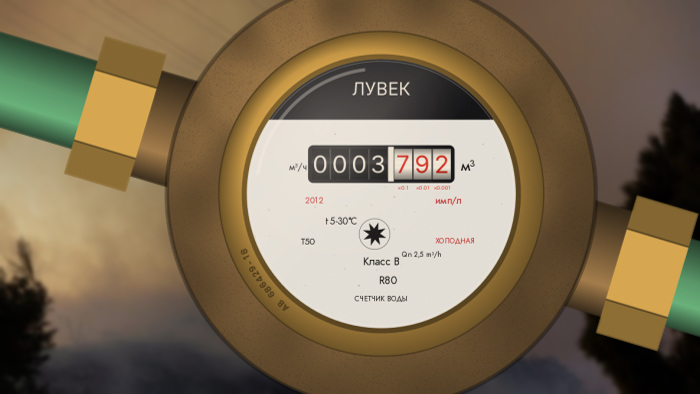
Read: 3.792 m³
